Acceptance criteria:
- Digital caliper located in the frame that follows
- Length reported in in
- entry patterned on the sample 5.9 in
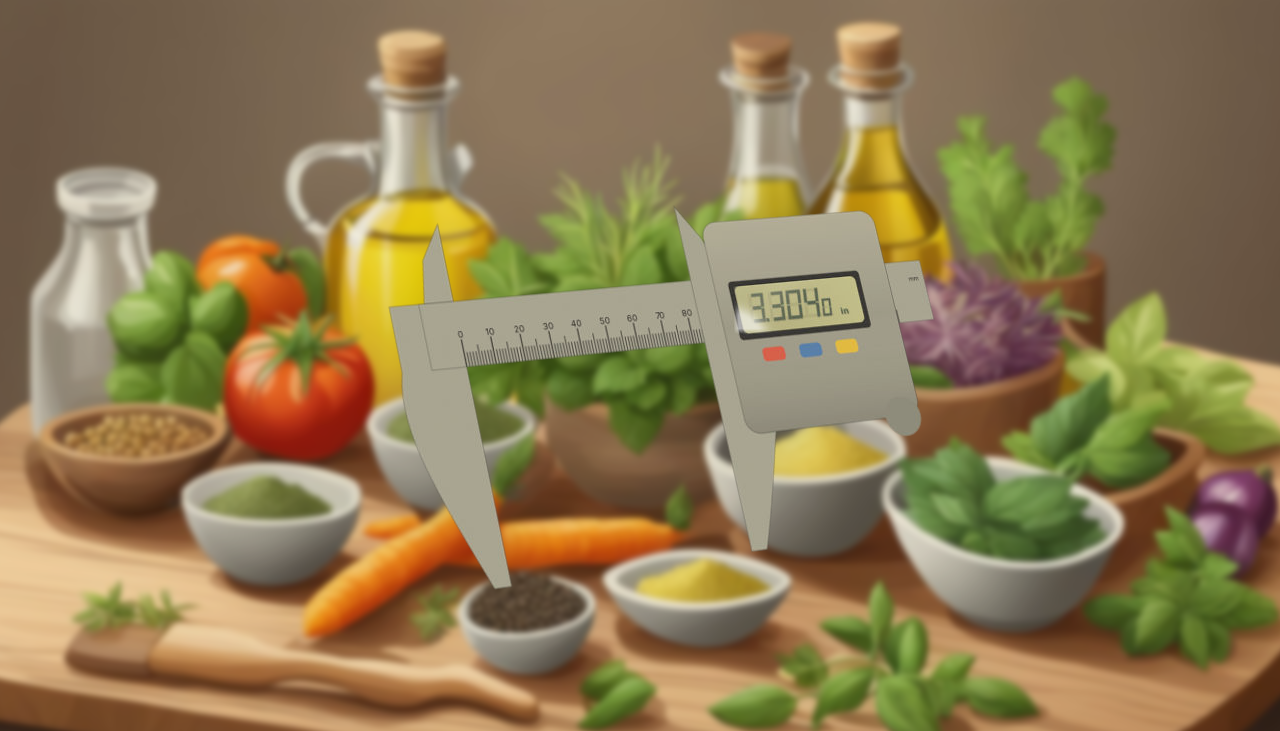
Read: 3.3040 in
